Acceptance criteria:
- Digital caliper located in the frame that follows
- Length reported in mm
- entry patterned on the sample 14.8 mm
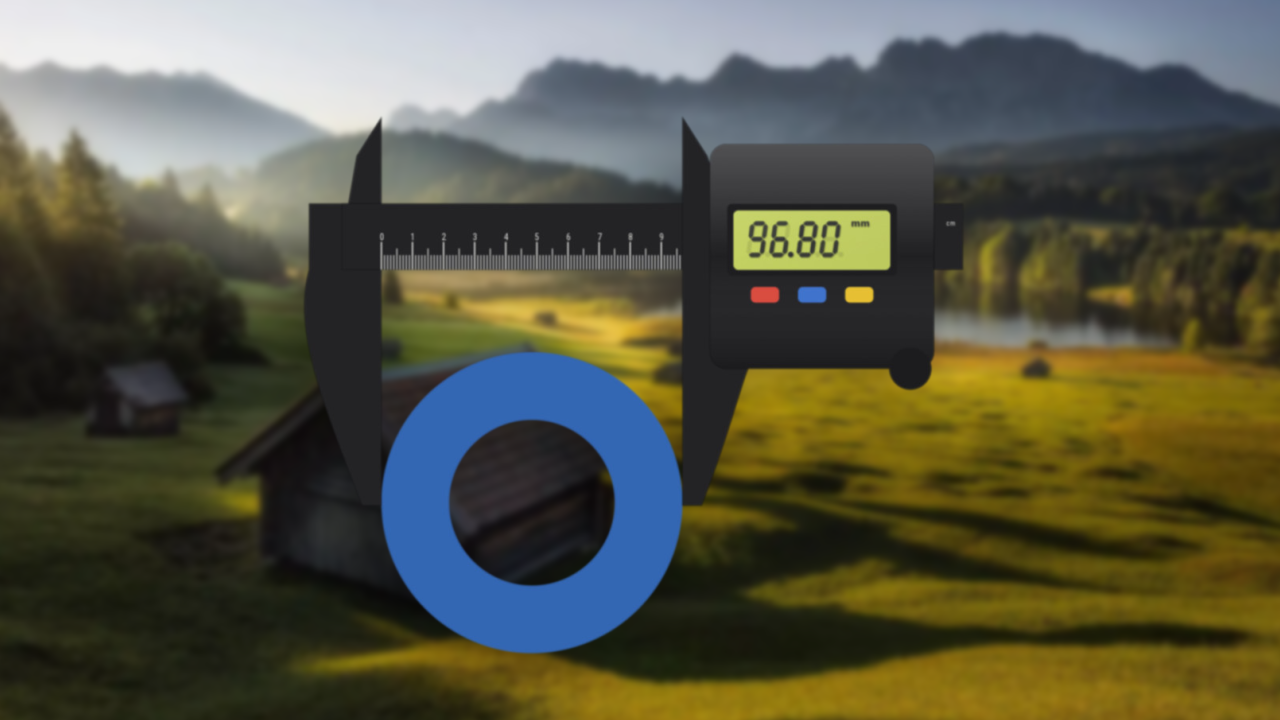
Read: 96.80 mm
